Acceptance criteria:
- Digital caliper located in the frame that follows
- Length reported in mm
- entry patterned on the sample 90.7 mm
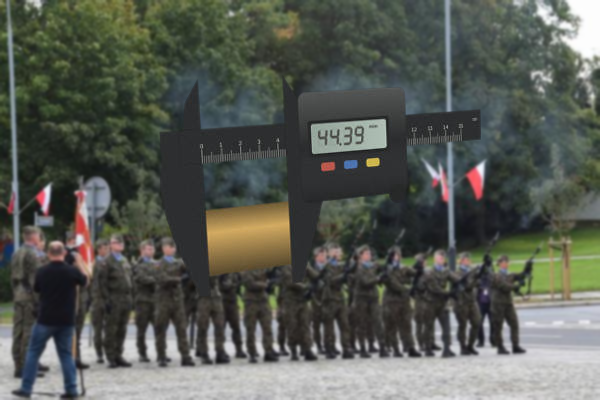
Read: 44.39 mm
